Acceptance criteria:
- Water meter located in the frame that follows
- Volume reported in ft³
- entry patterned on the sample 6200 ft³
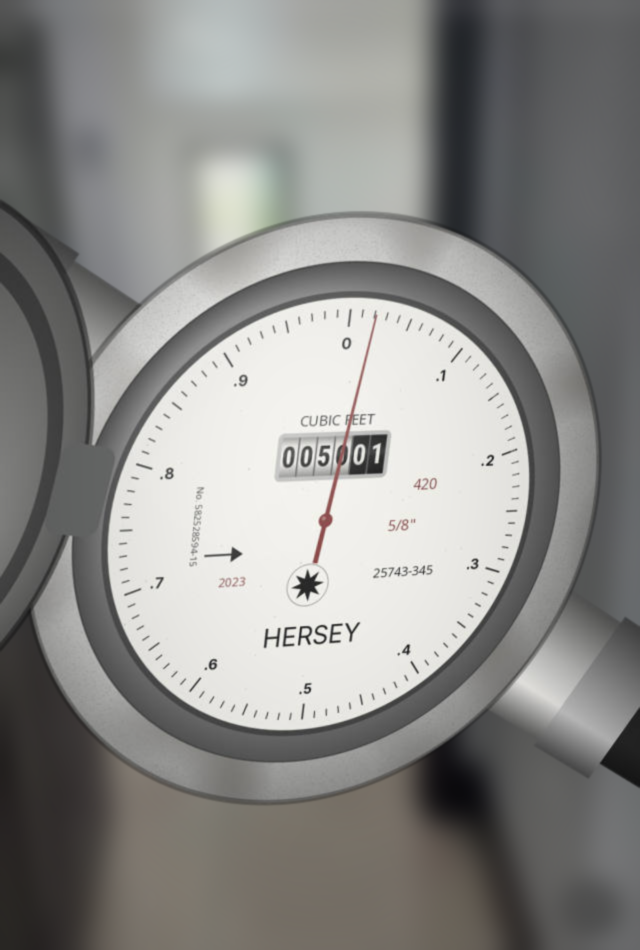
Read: 5001.02 ft³
